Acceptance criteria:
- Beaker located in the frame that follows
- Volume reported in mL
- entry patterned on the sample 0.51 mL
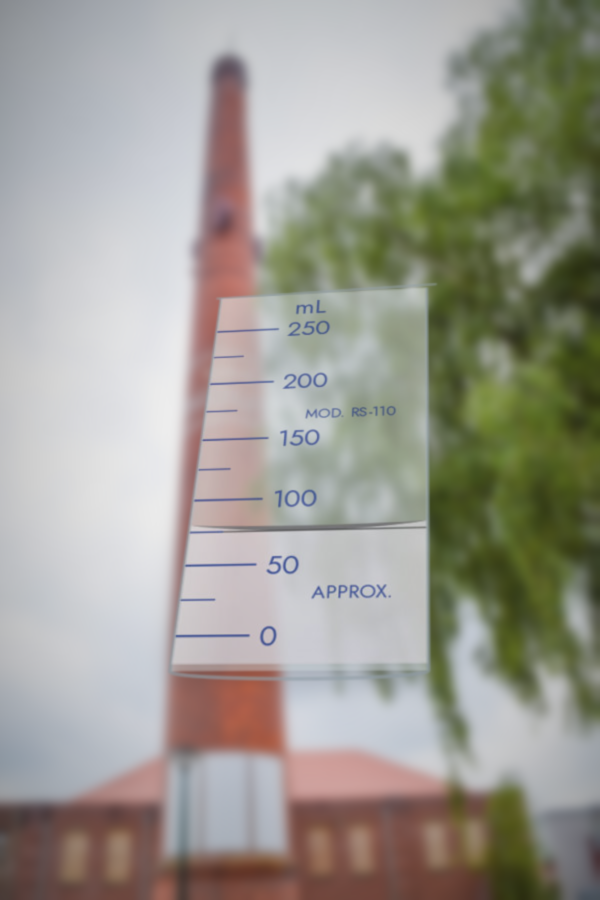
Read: 75 mL
